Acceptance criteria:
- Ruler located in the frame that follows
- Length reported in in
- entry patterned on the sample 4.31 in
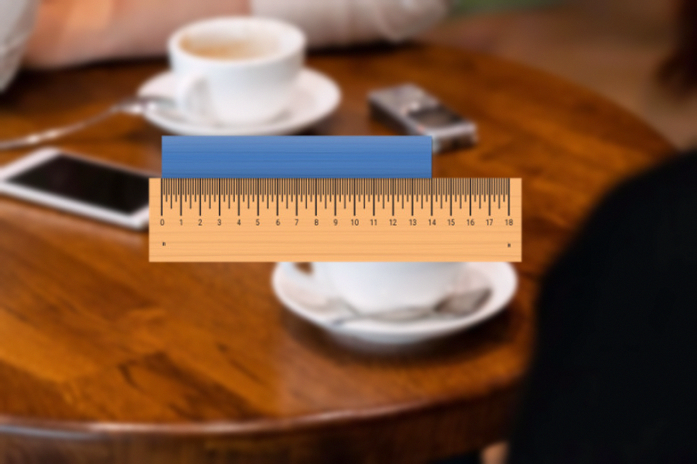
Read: 14 in
